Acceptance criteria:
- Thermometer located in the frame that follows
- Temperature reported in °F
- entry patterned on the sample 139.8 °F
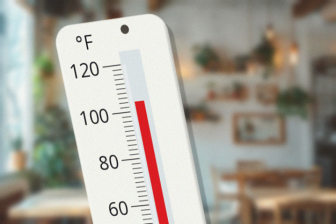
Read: 104 °F
